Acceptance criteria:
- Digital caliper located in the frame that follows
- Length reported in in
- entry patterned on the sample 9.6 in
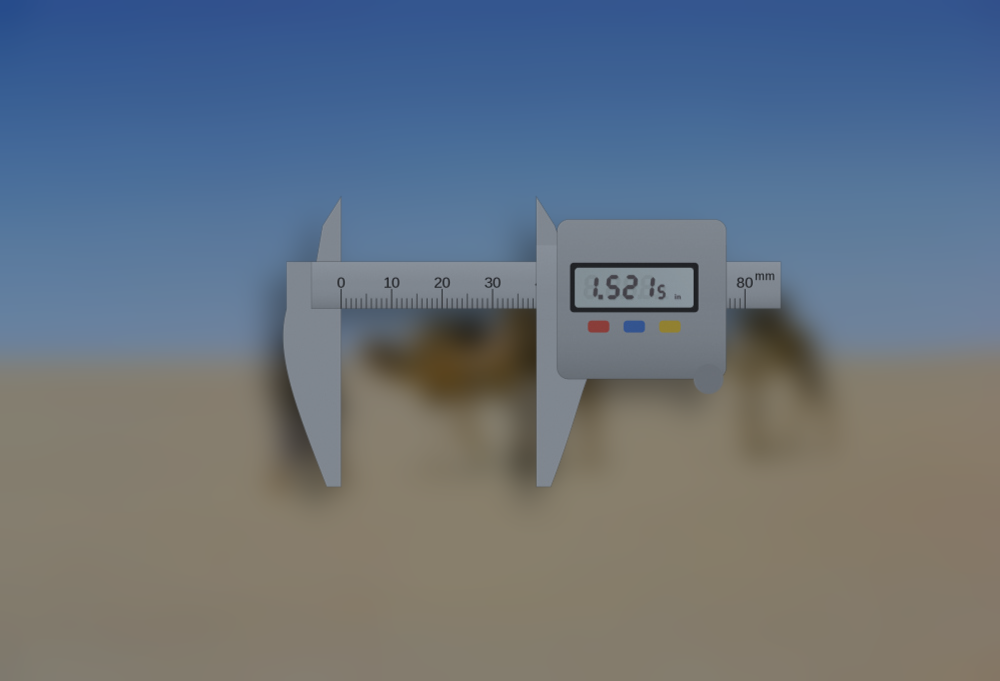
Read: 1.5215 in
